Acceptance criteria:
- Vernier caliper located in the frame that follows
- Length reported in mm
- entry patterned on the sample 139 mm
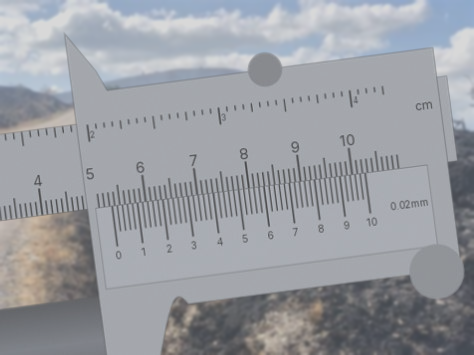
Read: 53.5 mm
